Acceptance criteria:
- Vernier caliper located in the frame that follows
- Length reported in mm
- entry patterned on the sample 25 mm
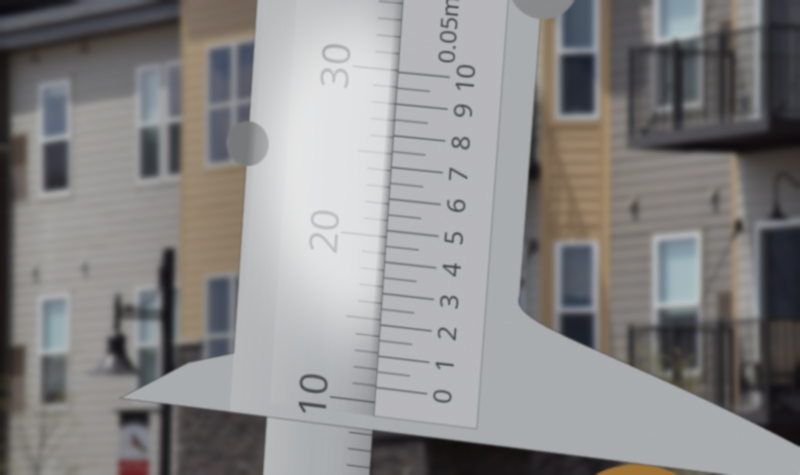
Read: 10.9 mm
